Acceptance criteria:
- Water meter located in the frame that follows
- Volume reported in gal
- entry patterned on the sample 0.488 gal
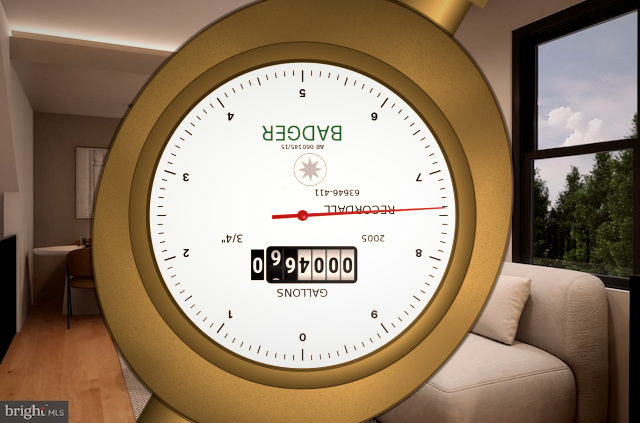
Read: 4657.4 gal
